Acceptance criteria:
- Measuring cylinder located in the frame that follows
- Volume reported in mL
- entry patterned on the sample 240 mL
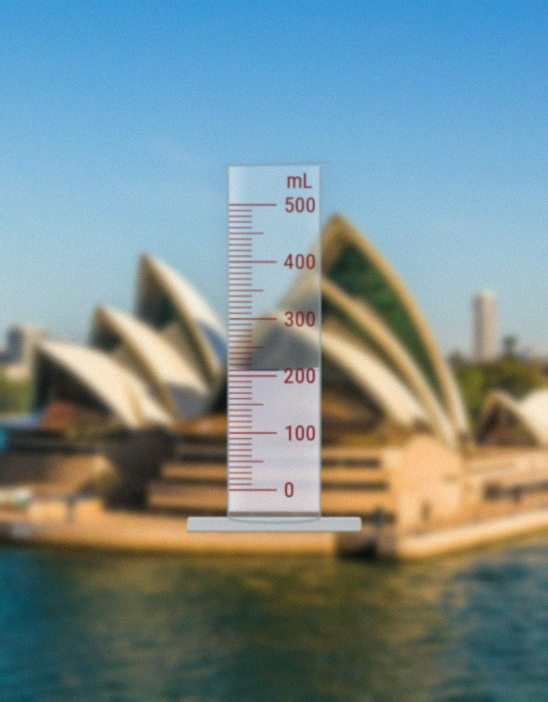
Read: 210 mL
